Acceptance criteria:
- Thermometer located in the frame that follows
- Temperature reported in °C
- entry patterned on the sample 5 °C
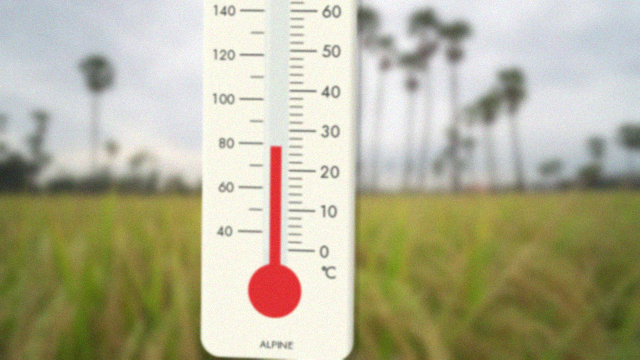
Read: 26 °C
